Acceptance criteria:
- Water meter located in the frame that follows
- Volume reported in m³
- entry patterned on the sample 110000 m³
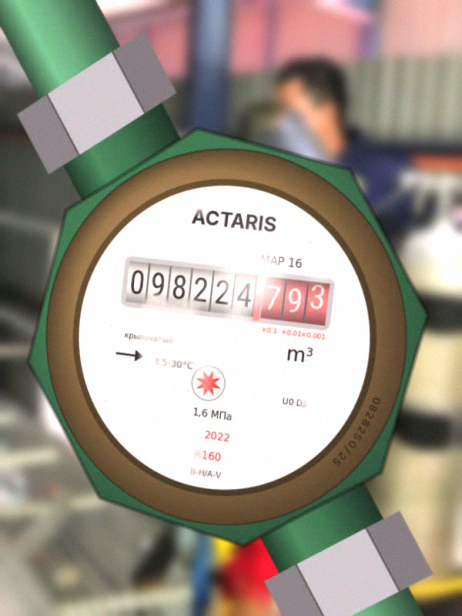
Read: 98224.793 m³
